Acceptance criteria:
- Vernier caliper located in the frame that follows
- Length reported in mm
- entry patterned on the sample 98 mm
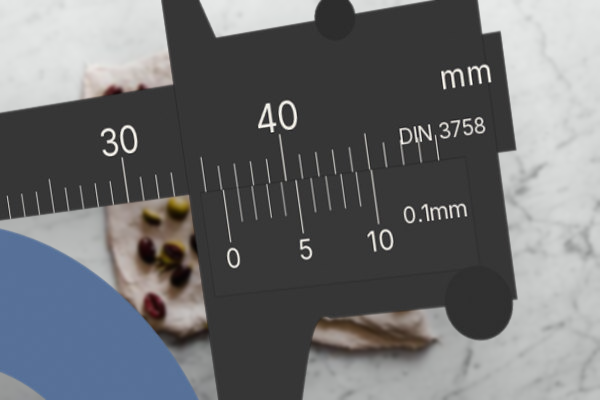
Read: 36.1 mm
